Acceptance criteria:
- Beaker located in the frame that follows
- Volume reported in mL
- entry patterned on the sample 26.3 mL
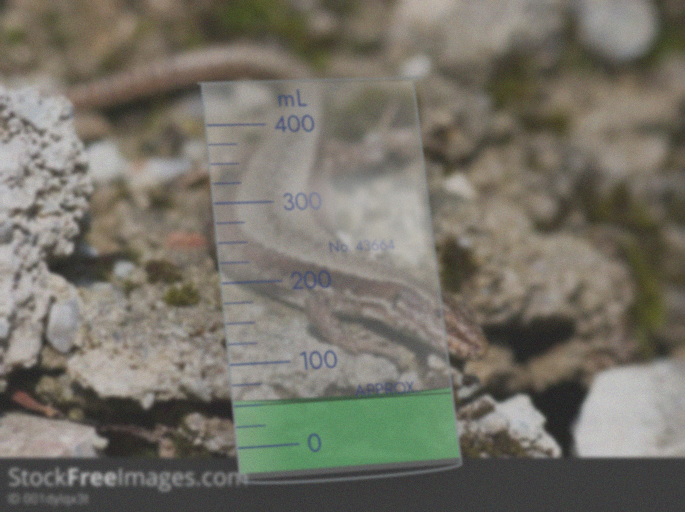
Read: 50 mL
